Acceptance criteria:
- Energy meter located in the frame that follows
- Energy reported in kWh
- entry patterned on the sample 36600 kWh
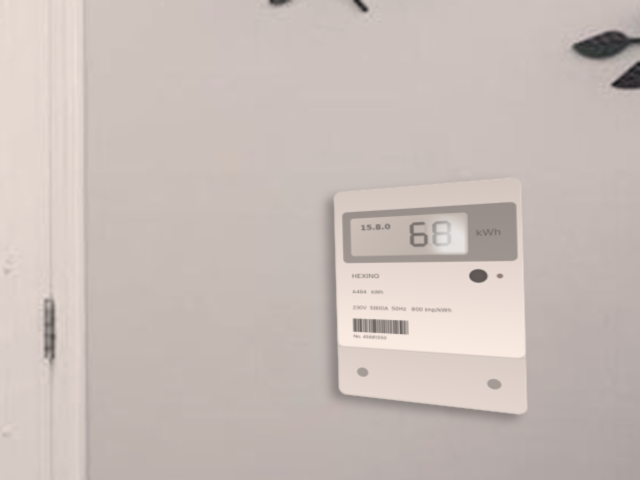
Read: 68 kWh
